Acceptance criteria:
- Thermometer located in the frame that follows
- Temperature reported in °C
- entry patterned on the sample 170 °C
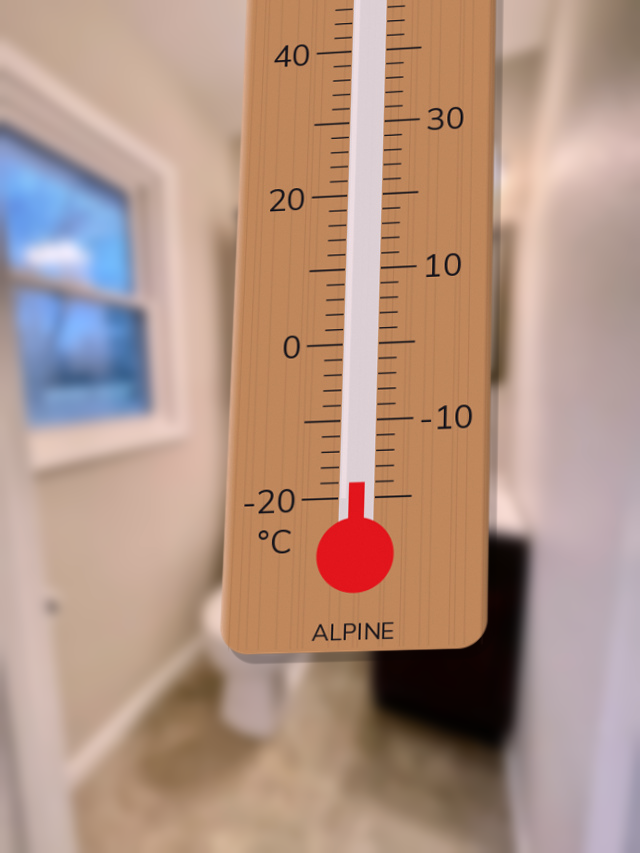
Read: -18 °C
